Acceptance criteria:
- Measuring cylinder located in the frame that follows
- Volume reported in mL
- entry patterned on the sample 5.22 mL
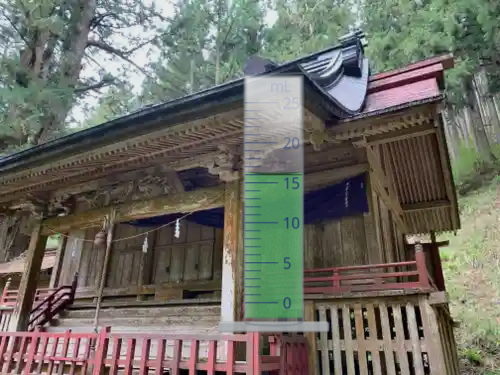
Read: 16 mL
